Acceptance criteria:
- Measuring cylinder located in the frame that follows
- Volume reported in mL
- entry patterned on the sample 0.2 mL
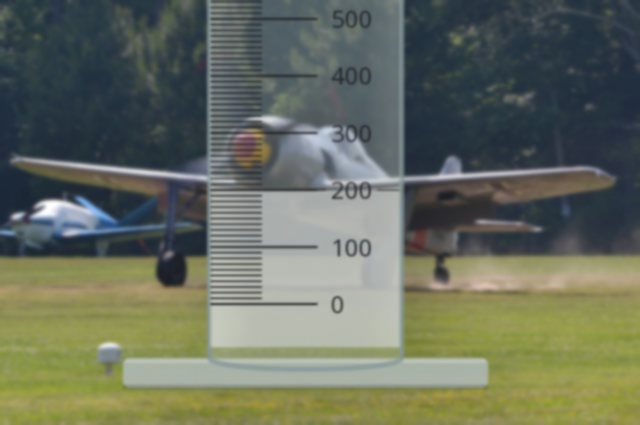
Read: 200 mL
